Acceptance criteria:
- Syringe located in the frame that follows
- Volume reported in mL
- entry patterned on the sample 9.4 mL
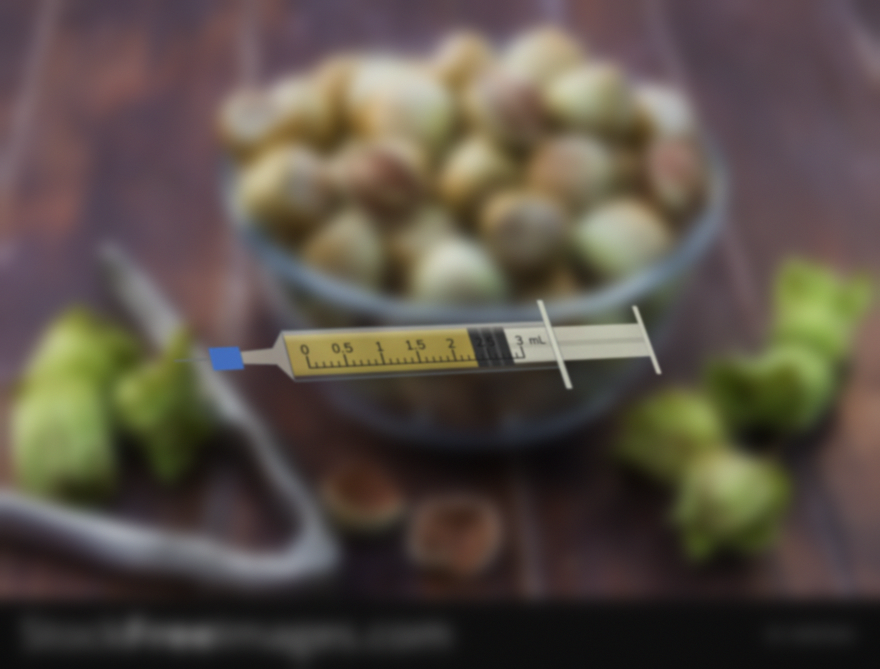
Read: 2.3 mL
